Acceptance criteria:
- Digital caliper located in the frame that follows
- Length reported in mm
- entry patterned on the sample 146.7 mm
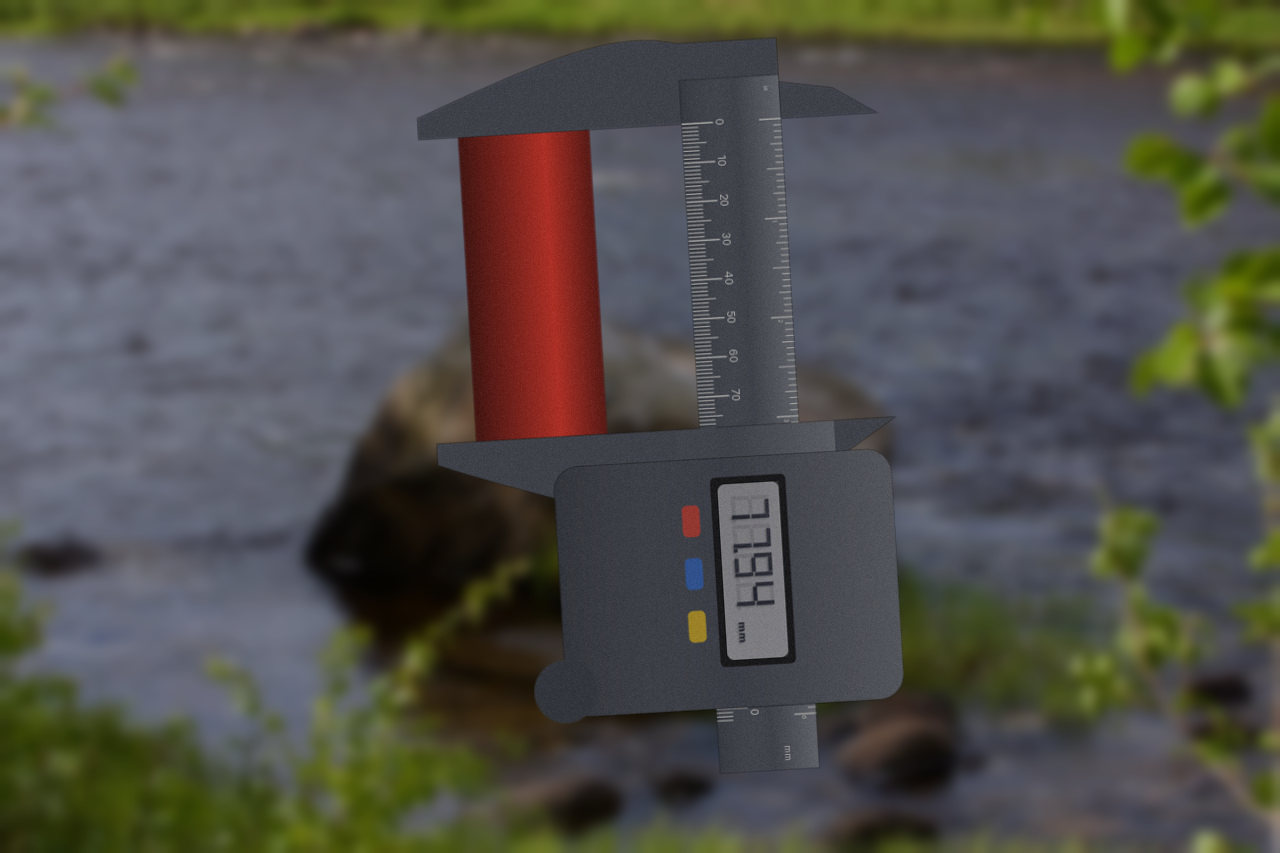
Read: 77.94 mm
